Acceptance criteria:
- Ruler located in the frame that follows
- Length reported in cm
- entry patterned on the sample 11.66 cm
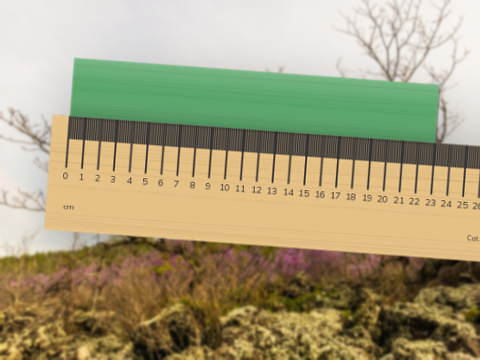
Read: 23 cm
